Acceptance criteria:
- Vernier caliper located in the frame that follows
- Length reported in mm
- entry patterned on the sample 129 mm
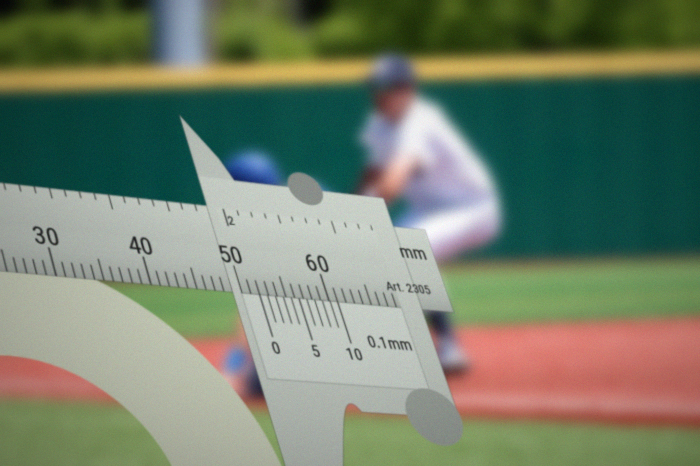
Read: 52.0 mm
